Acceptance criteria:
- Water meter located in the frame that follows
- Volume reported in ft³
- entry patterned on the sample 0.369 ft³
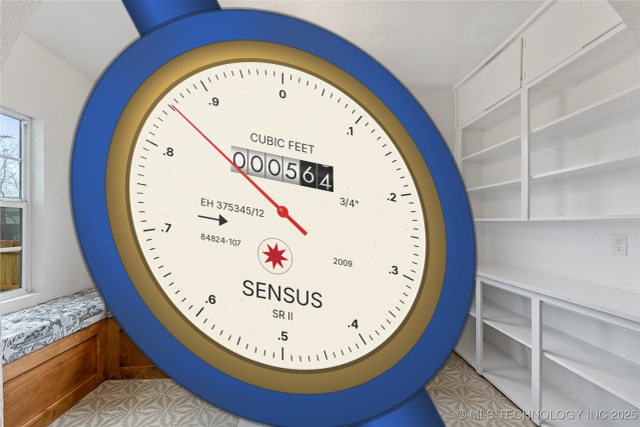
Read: 563.85 ft³
